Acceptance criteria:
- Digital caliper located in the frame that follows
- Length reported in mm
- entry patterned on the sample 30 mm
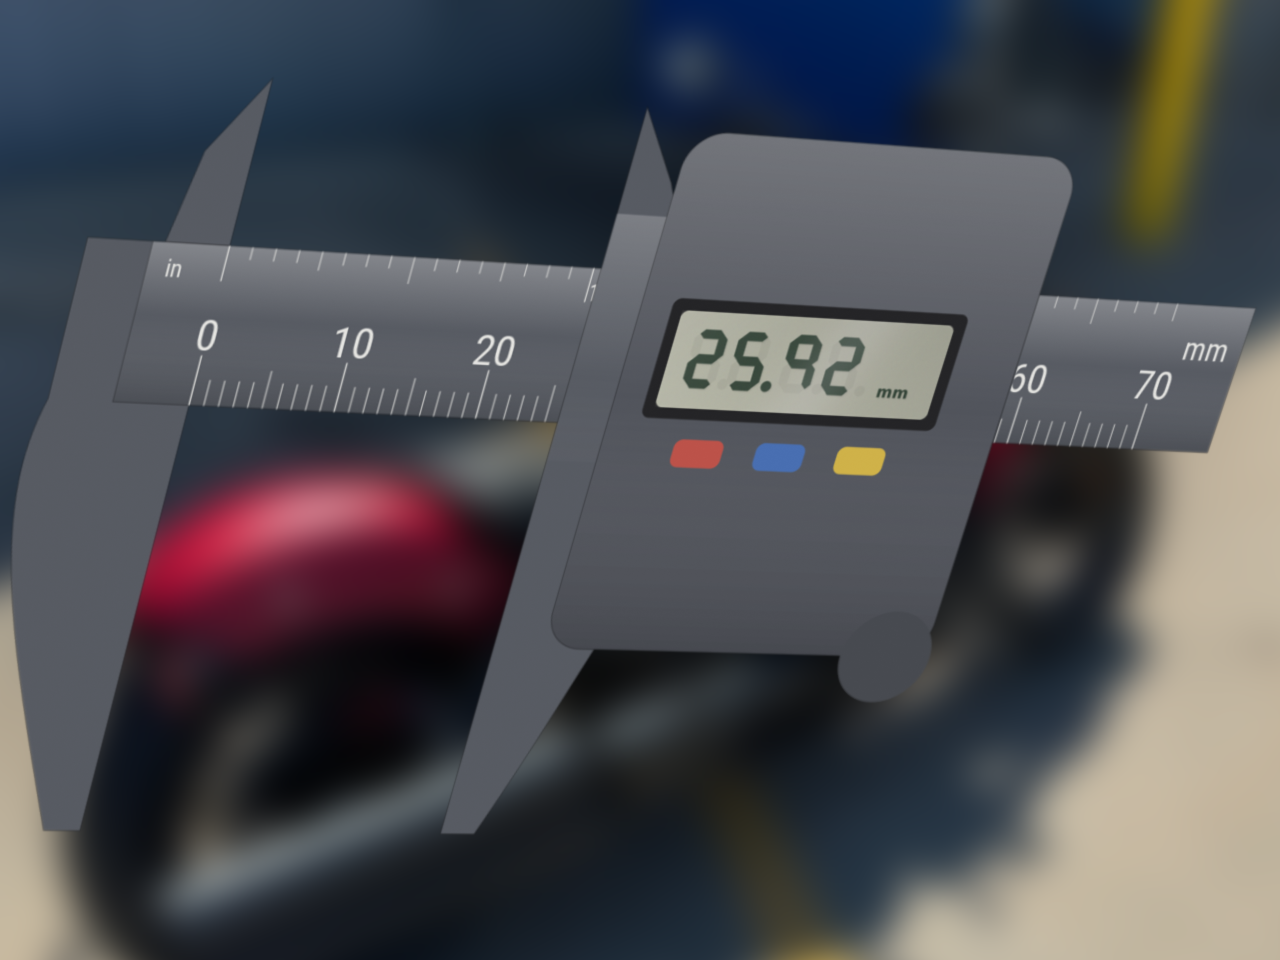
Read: 25.92 mm
